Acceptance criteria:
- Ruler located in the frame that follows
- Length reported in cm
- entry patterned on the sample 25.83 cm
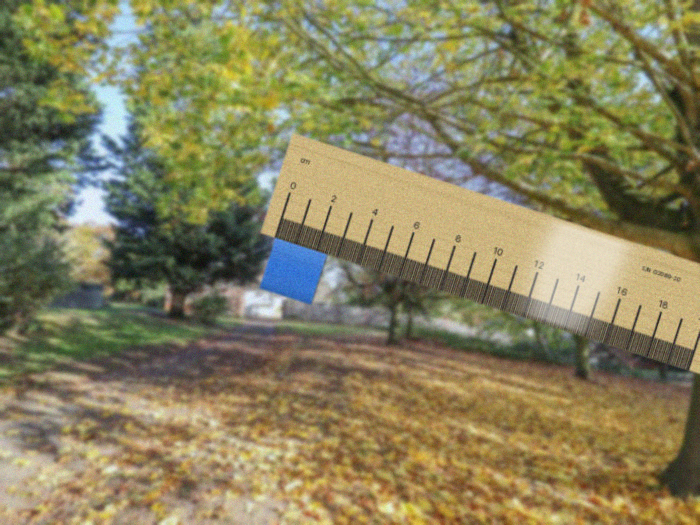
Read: 2.5 cm
